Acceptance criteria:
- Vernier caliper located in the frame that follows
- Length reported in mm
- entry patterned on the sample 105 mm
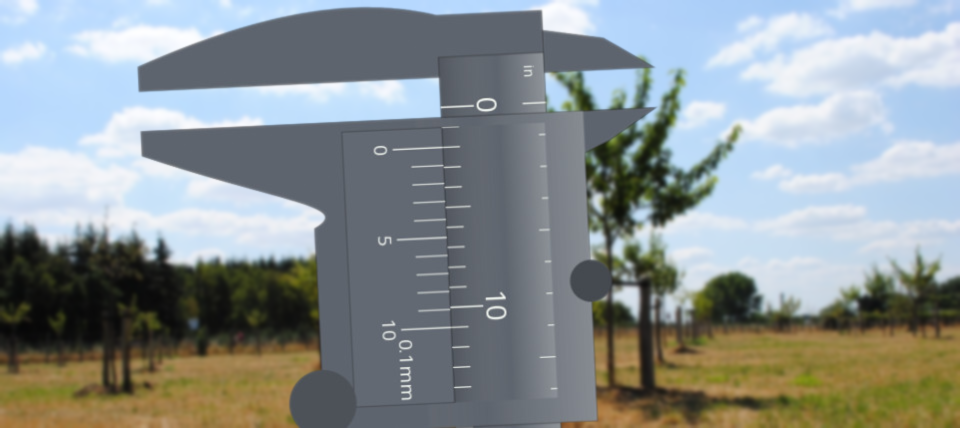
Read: 2.0 mm
